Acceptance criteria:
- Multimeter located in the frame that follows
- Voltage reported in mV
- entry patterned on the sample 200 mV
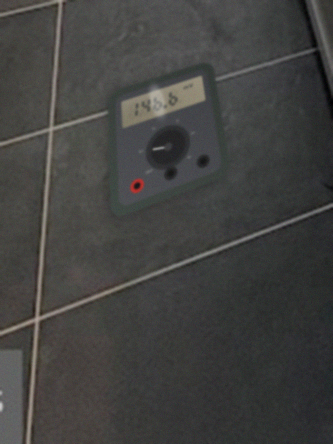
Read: 146.6 mV
